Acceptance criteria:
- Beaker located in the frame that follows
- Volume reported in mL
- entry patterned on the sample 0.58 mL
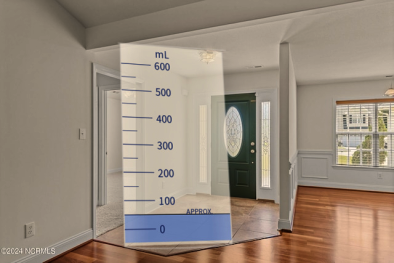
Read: 50 mL
